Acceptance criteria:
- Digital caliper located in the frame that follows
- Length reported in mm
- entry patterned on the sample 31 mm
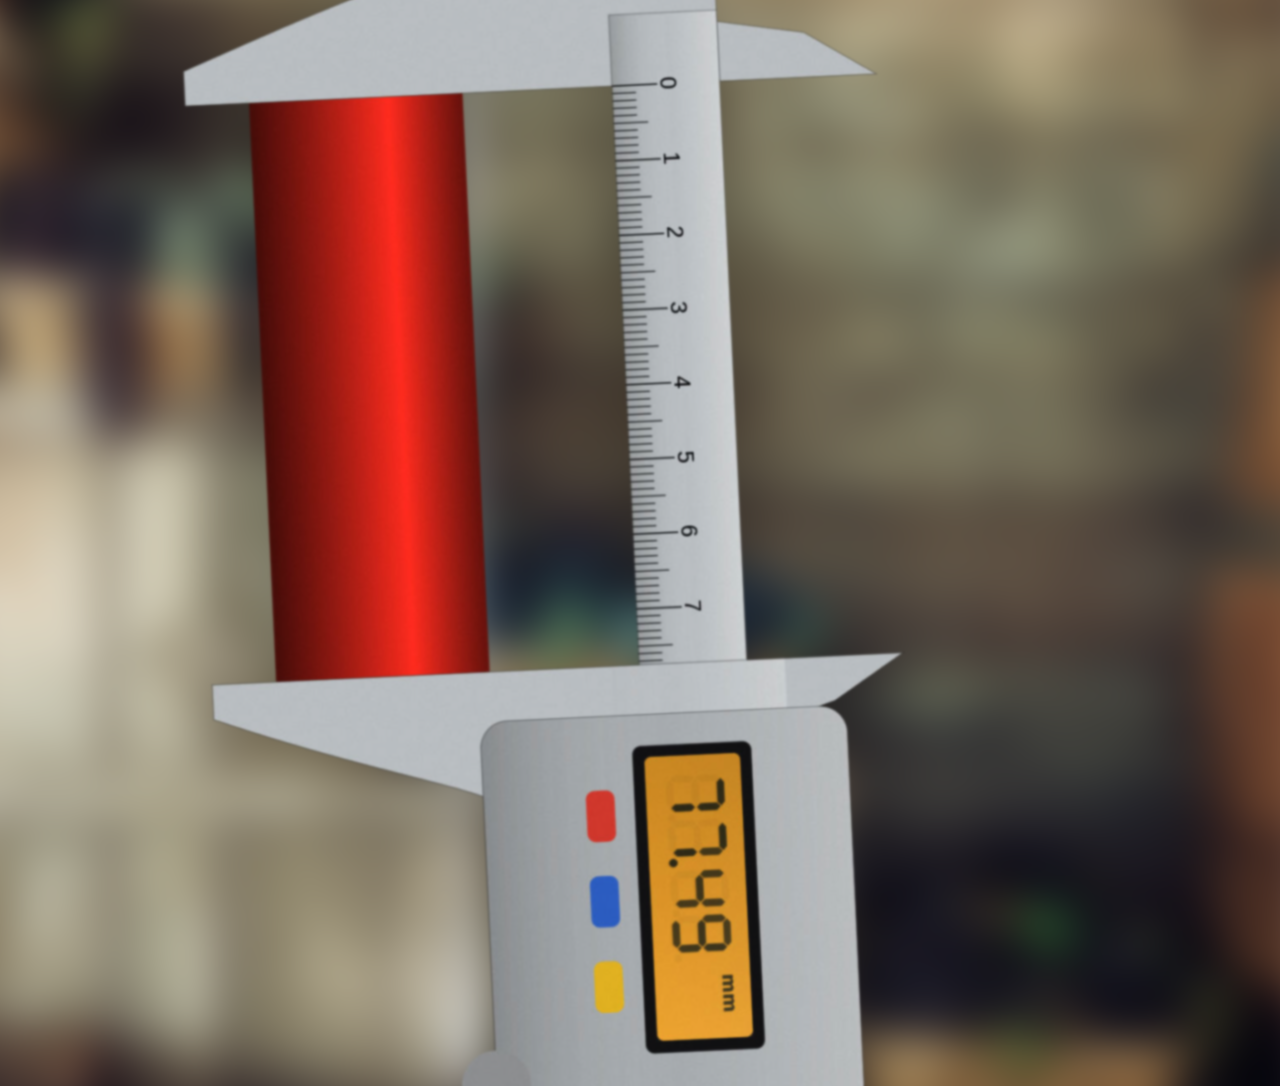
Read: 77.49 mm
